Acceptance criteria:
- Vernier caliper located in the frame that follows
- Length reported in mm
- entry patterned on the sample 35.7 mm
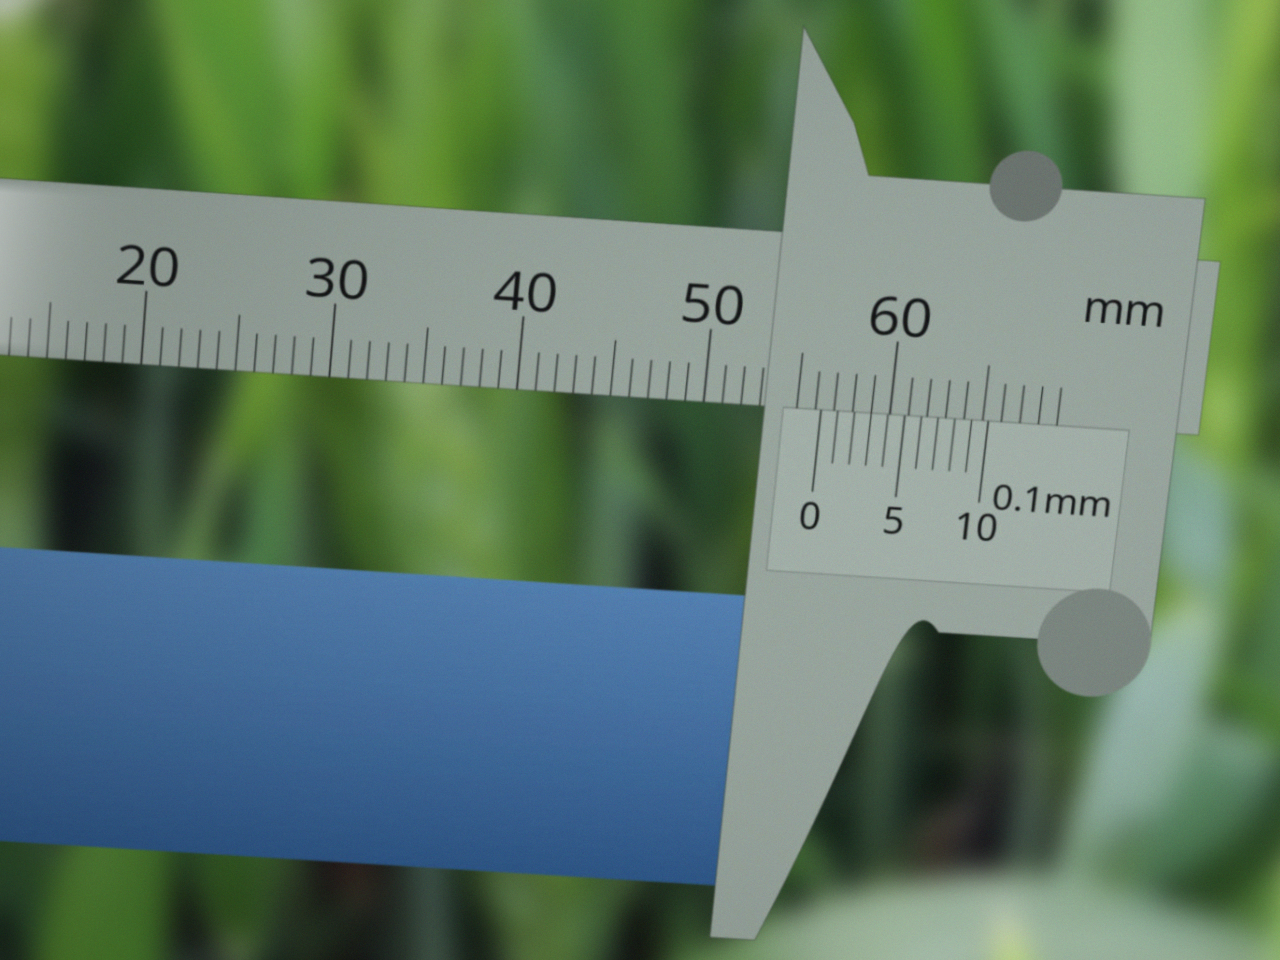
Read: 56.3 mm
